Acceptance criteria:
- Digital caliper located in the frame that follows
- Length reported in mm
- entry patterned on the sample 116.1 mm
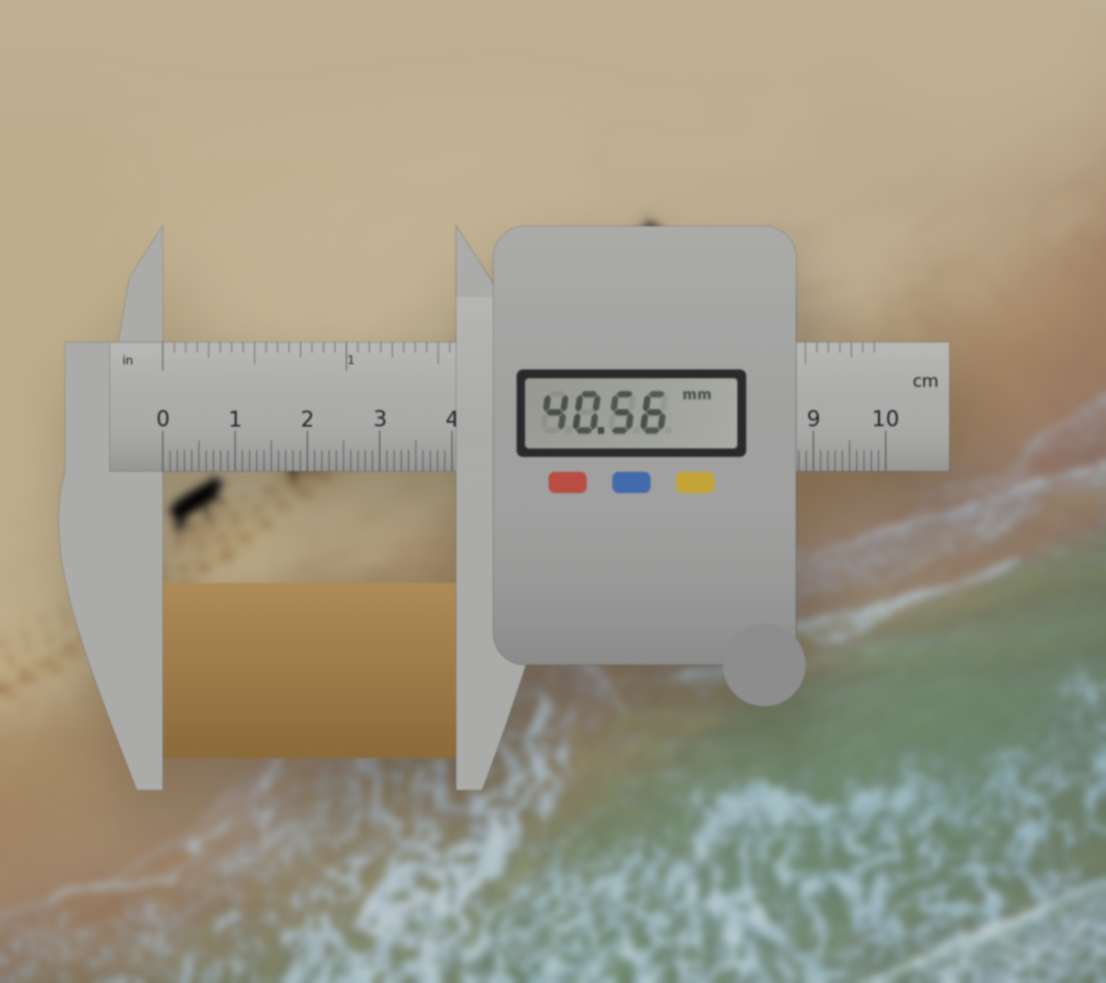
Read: 40.56 mm
